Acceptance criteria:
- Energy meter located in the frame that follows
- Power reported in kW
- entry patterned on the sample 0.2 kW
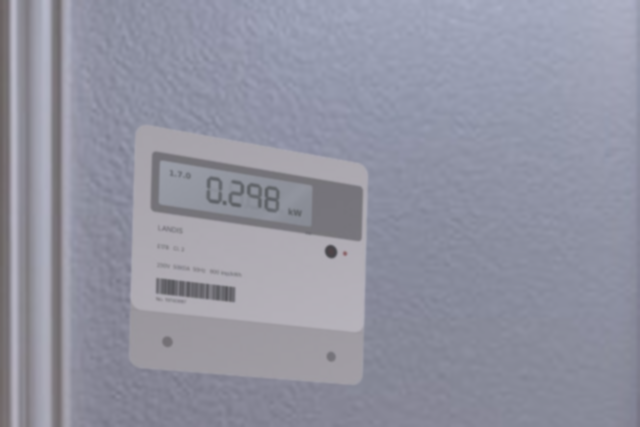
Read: 0.298 kW
